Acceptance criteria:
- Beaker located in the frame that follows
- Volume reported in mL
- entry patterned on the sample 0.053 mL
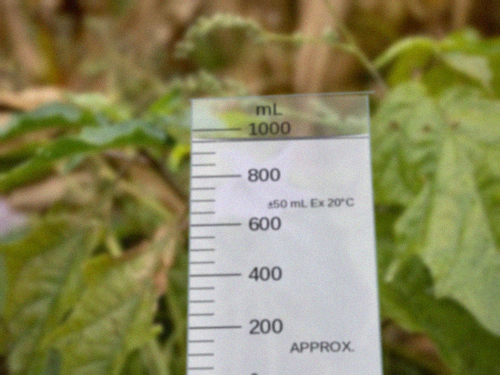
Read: 950 mL
